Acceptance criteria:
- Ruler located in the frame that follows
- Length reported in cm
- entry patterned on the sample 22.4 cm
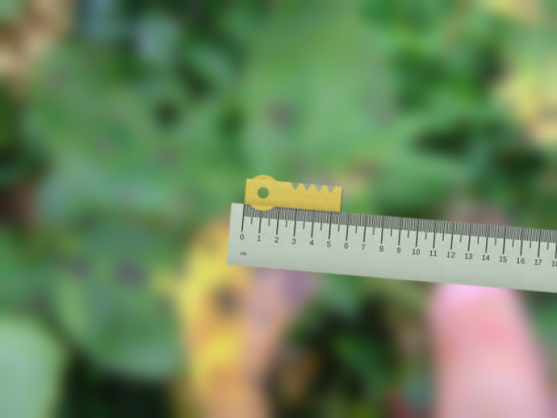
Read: 5.5 cm
